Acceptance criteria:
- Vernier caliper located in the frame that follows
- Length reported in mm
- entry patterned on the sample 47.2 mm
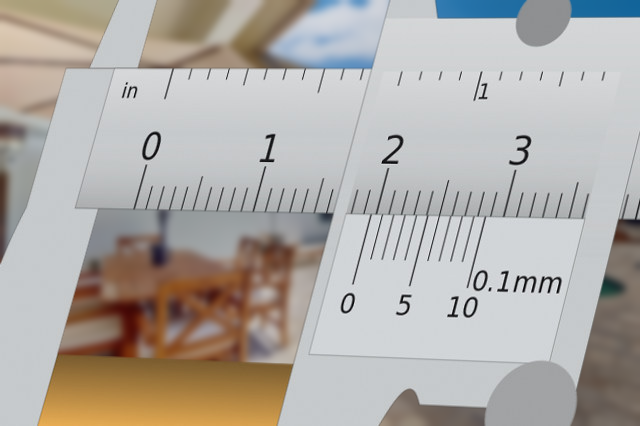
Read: 19.6 mm
